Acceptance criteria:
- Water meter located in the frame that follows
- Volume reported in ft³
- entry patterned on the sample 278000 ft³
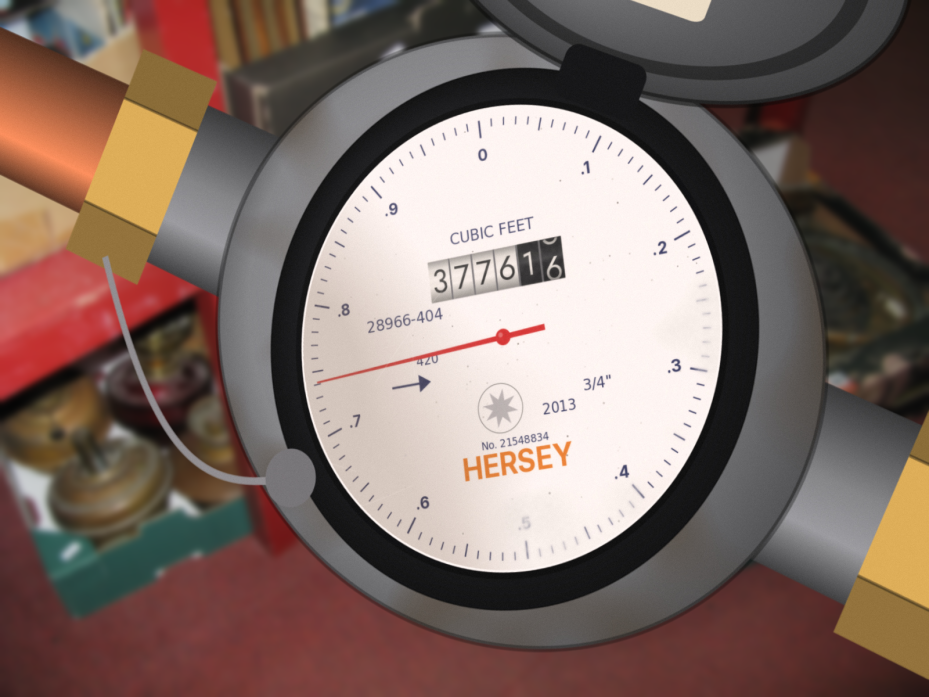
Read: 377615.74 ft³
